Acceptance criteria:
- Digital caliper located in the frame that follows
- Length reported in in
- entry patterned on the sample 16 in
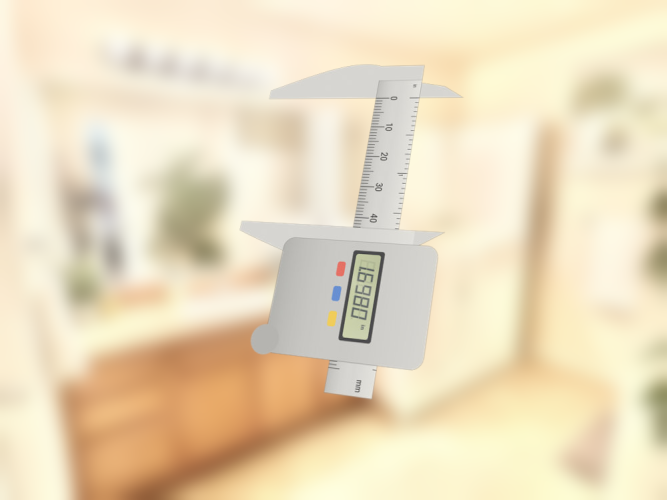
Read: 1.6980 in
